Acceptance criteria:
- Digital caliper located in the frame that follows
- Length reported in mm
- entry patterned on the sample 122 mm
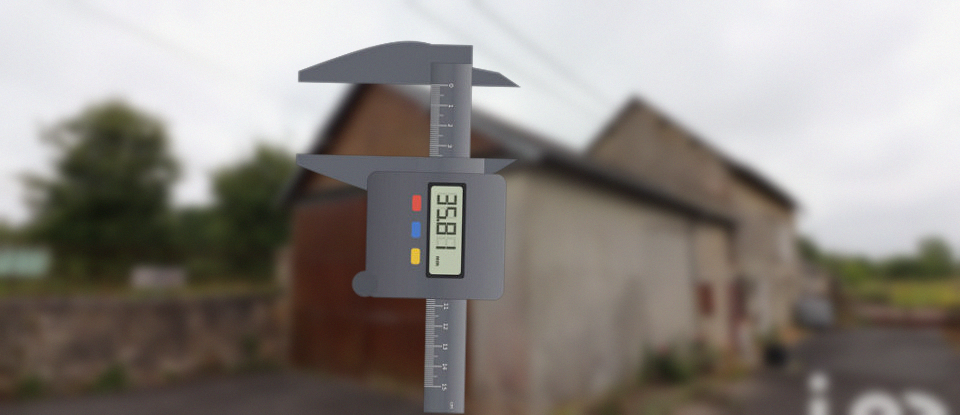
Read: 35.81 mm
